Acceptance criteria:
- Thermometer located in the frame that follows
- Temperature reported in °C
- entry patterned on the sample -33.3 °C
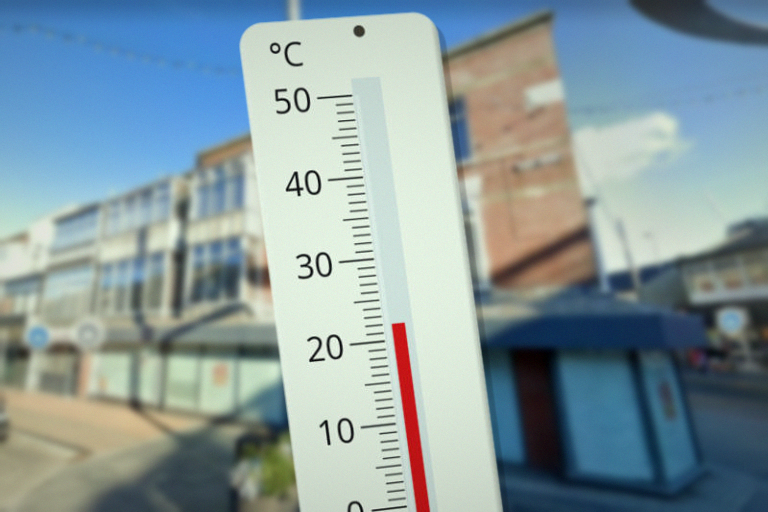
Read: 22 °C
